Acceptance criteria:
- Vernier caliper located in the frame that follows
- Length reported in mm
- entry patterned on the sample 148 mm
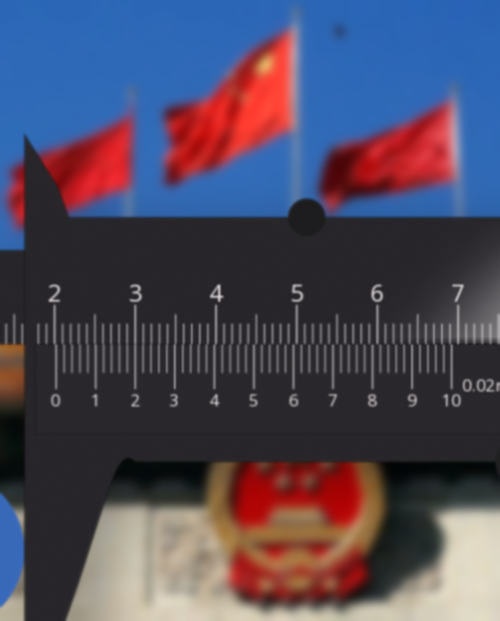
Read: 20.2 mm
